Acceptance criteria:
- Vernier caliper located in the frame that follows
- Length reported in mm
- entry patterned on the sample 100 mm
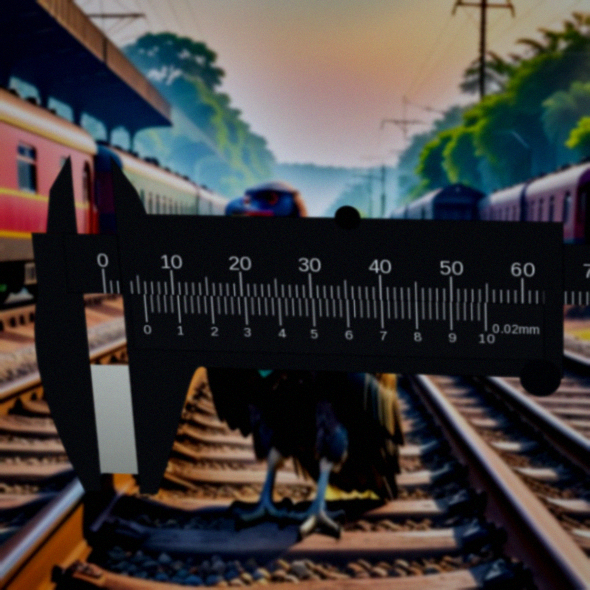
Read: 5.8 mm
